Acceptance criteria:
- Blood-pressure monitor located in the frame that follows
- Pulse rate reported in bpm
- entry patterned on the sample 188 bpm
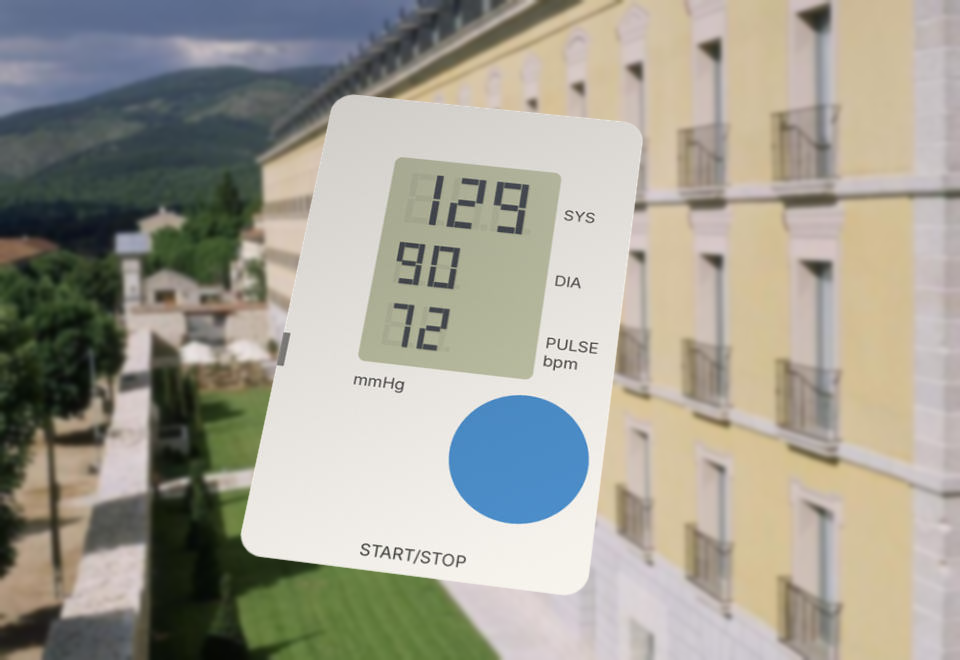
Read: 72 bpm
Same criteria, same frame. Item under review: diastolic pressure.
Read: 90 mmHg
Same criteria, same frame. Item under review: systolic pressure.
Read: 129 mmHg
